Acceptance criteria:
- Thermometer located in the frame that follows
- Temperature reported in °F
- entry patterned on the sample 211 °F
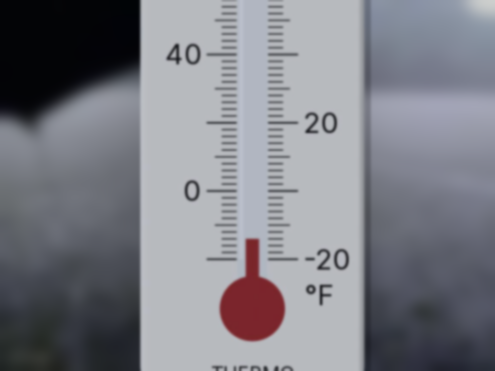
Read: -14 °F
